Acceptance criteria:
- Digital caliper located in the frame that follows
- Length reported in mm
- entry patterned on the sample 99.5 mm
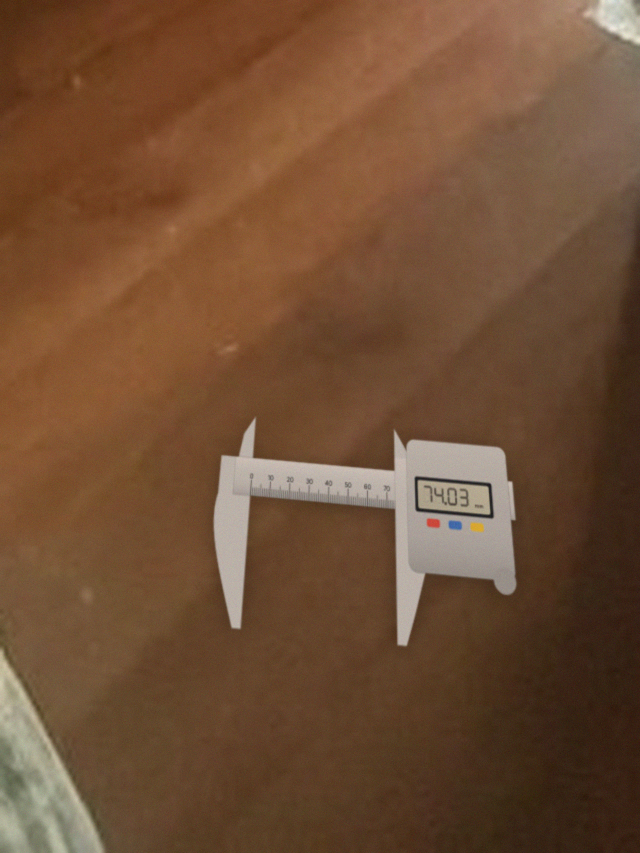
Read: 74.03 mm
